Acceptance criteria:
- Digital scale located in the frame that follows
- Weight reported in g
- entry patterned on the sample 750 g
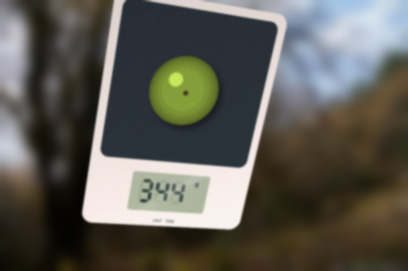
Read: 344 g
